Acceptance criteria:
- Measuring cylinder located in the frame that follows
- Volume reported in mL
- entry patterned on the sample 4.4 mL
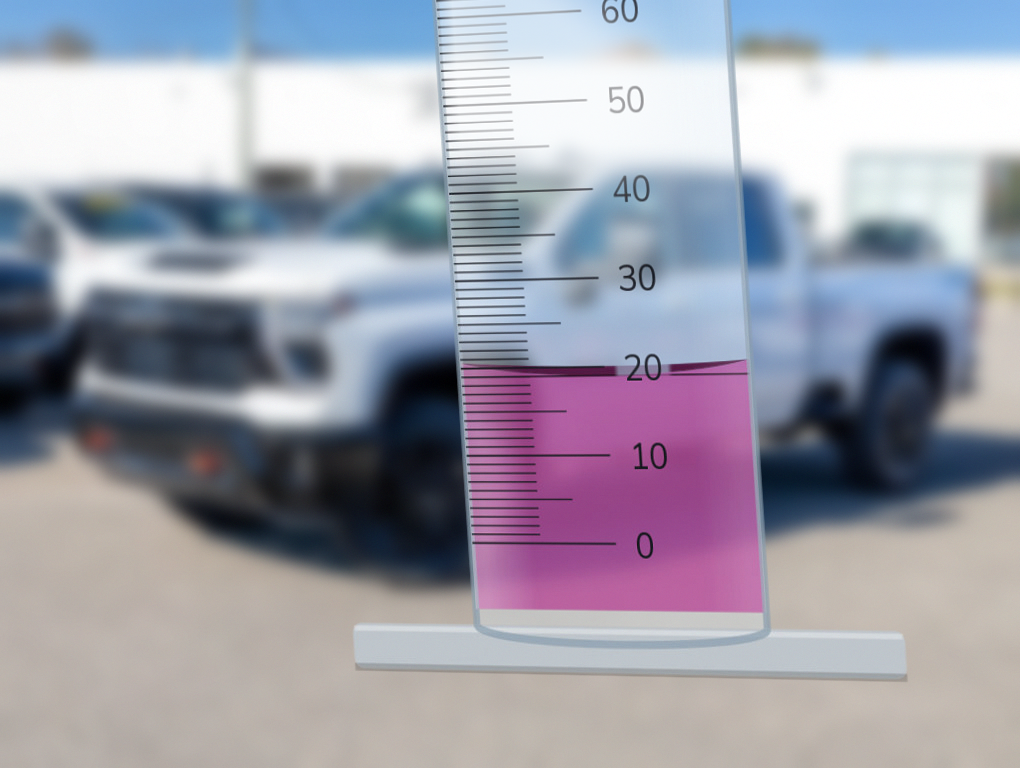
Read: 19 mL
